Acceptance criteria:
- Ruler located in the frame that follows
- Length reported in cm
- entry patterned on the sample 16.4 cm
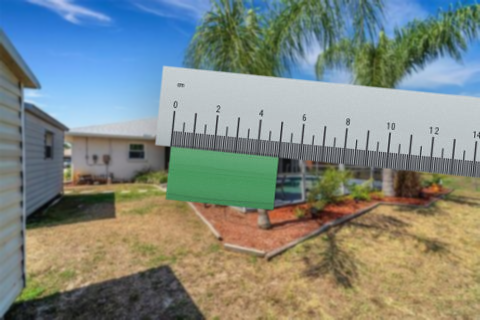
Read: 5 cm
